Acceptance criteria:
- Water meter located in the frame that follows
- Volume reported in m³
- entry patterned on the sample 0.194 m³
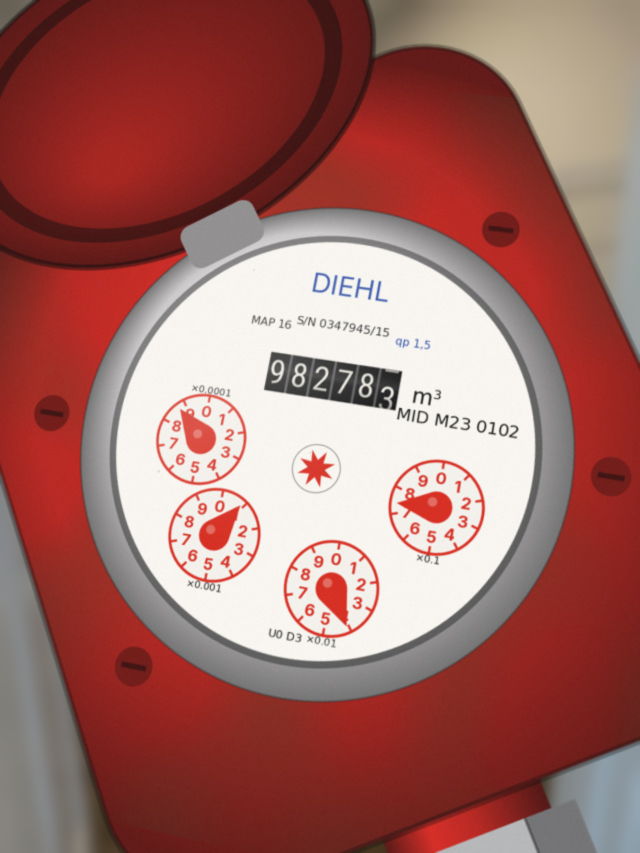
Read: 982782.7408 m³
